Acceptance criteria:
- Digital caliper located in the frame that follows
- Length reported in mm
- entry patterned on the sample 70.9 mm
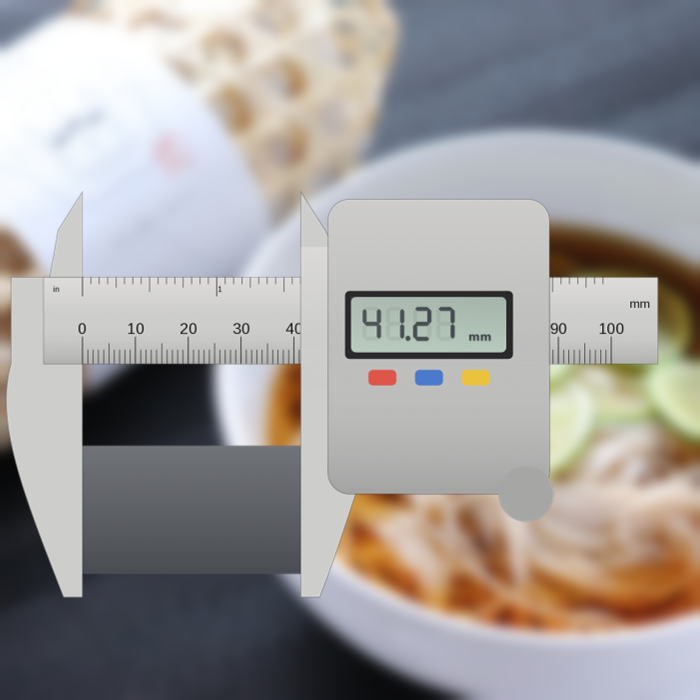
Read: 41.27 mm
